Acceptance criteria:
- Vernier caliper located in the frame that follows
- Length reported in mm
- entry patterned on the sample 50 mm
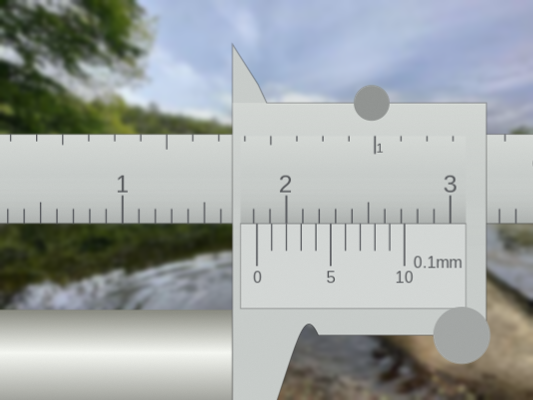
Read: 18.2 mm
